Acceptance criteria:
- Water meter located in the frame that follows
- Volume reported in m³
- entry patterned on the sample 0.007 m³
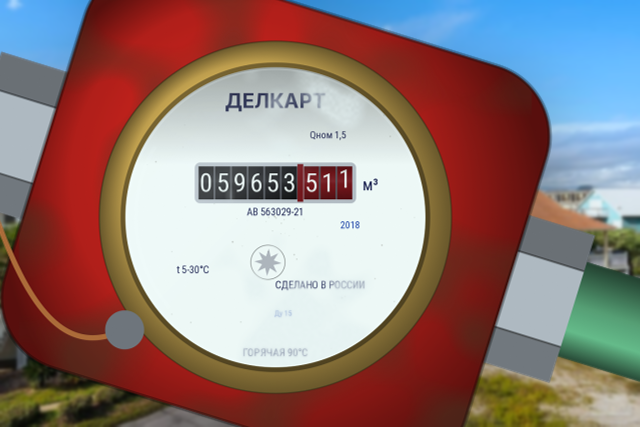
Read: 59653.511 m³
